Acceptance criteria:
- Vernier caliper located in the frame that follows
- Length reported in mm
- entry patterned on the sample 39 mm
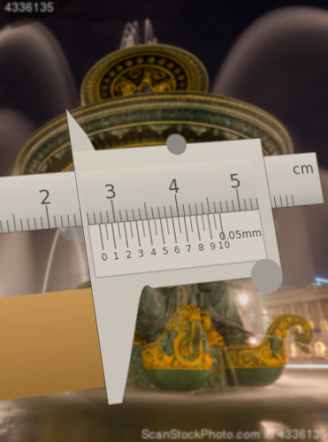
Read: 27.6 mm
